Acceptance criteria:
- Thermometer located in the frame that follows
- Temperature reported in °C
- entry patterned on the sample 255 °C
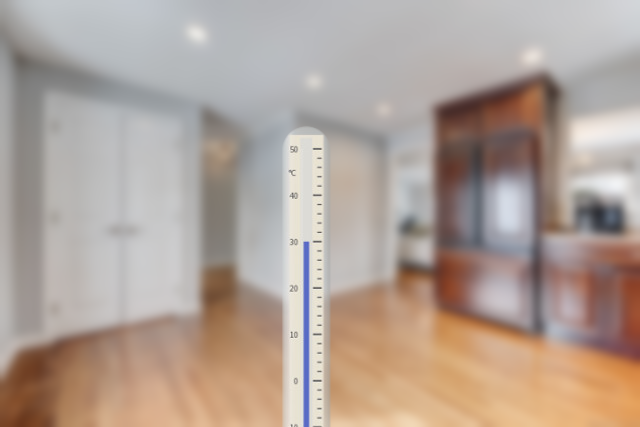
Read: 30 °C
